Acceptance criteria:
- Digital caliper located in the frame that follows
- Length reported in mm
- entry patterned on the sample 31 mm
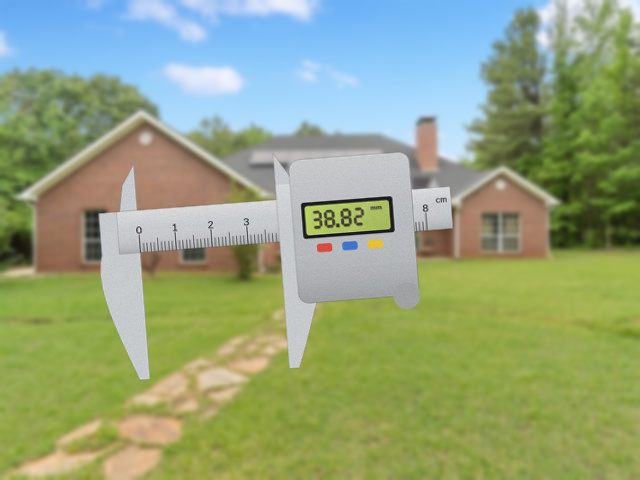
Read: 38.82 mm
